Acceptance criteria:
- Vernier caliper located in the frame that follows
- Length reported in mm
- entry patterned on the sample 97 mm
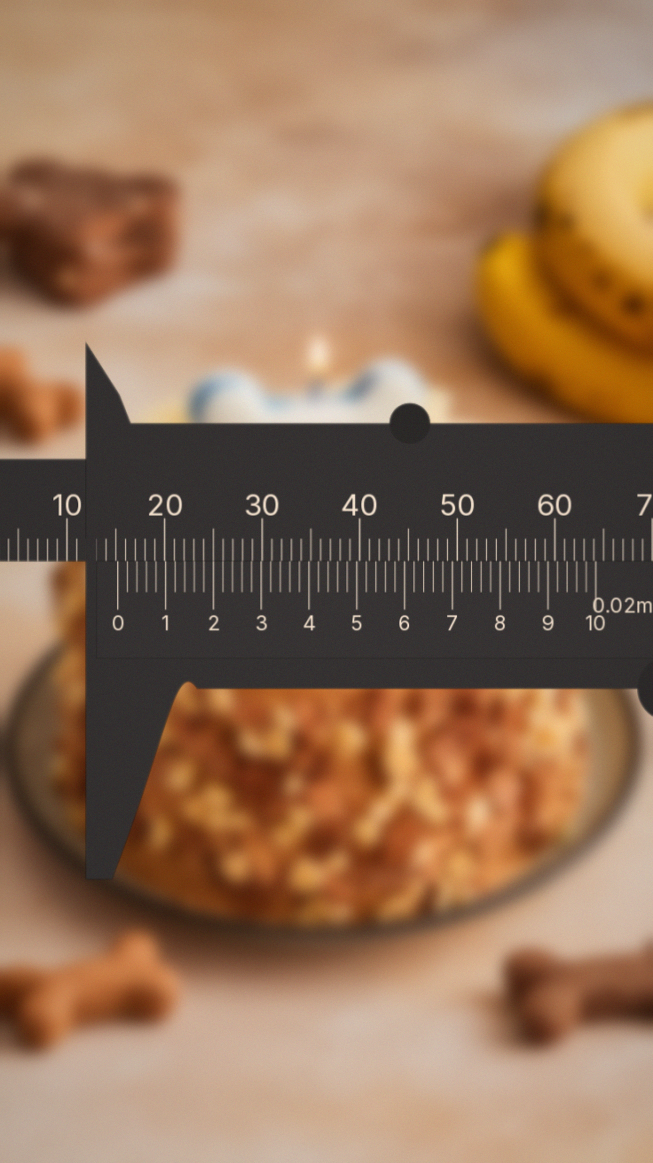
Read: 15.2 mm
